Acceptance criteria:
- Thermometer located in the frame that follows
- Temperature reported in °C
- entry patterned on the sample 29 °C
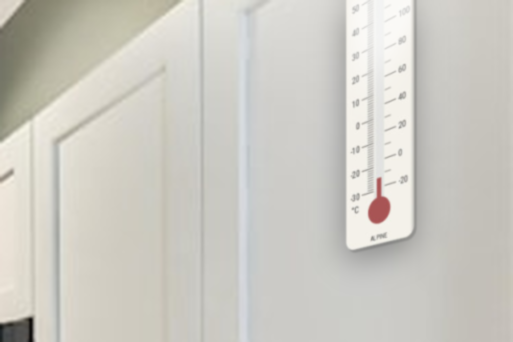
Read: -25 °C
